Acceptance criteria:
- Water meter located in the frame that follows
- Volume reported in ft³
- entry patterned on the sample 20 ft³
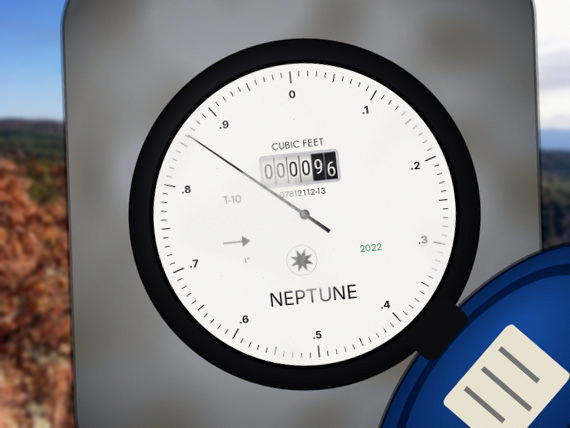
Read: 95.86 ft³
